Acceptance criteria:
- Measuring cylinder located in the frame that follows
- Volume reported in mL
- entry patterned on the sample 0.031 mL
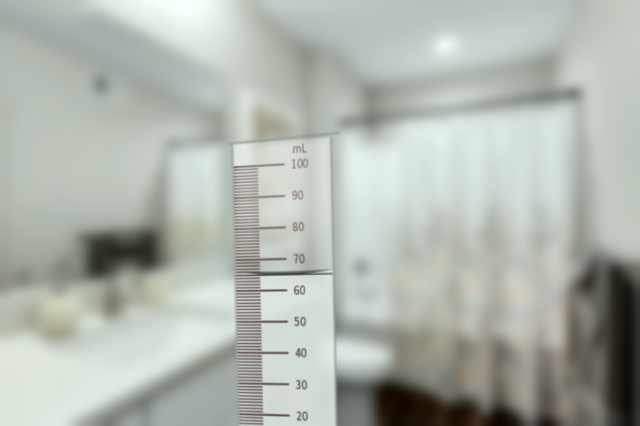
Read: 65 mL
